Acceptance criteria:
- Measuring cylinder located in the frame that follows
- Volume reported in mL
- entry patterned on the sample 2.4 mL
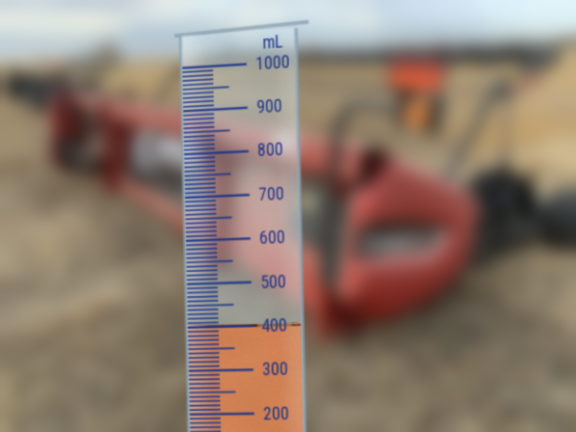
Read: 400 mL
